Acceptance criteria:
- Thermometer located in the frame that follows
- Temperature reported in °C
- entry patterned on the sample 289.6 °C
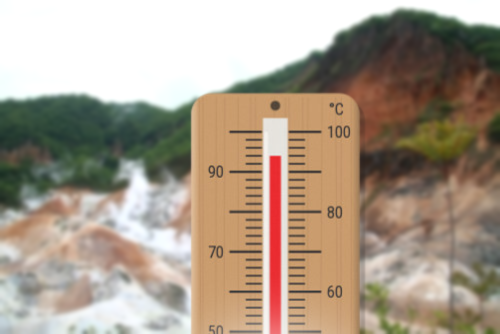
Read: 94 °C
